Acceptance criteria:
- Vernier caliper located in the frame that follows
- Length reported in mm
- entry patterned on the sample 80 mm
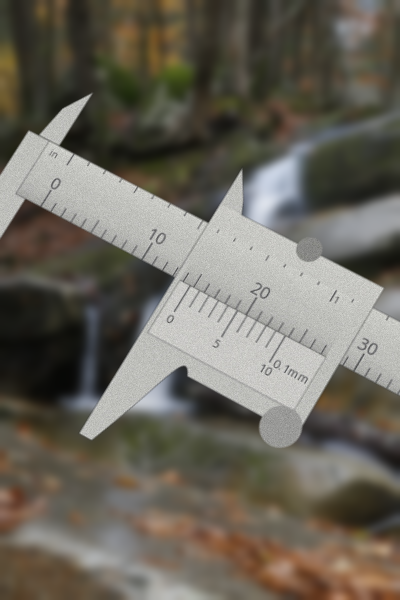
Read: 14.7 mm
